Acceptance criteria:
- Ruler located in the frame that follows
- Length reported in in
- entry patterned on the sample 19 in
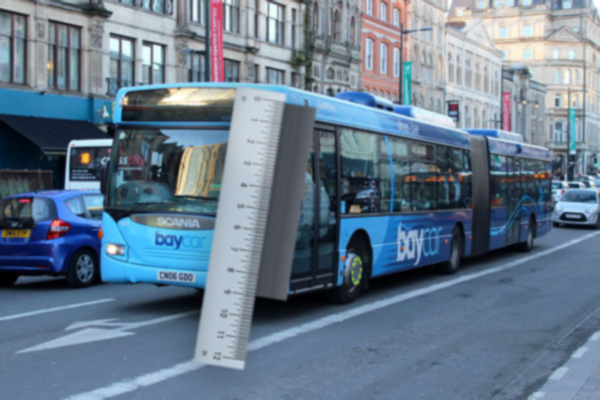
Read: 9 in
